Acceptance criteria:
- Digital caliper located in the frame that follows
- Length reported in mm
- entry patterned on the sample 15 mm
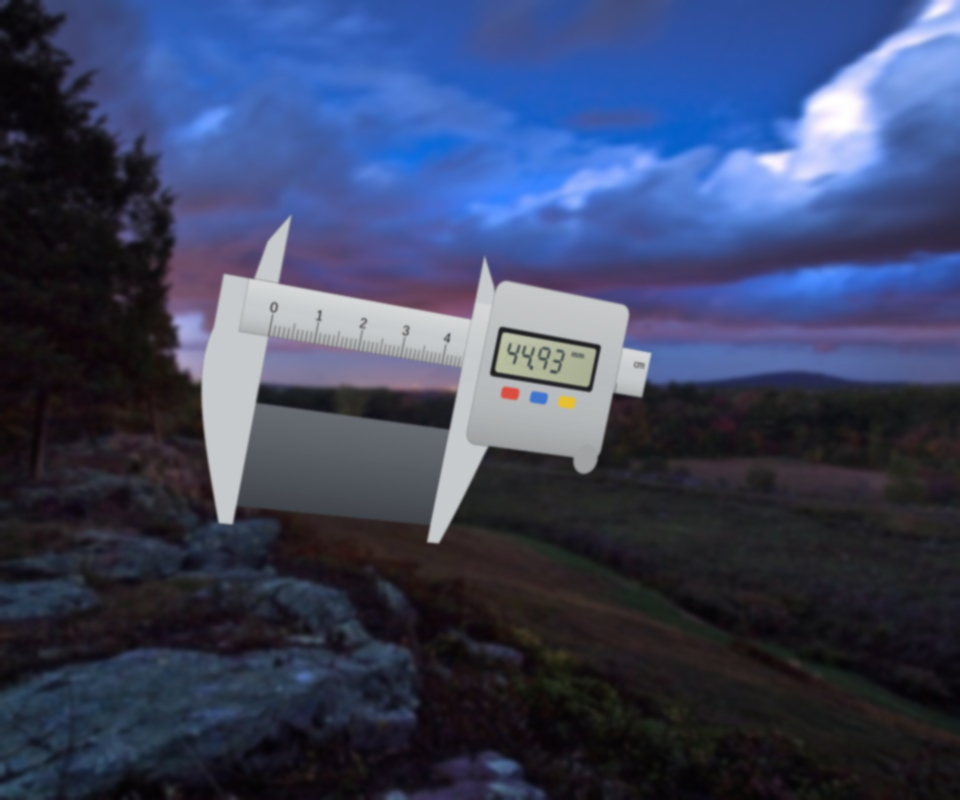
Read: 44.93 mm
